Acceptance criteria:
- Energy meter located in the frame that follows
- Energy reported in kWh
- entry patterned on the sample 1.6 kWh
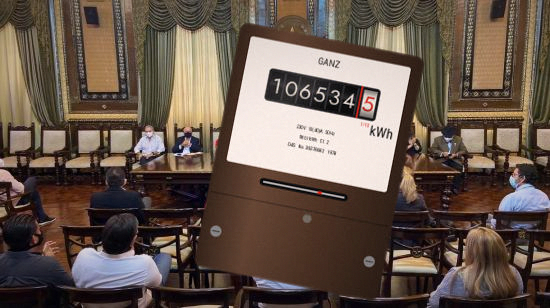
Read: 106534.5 kWh
